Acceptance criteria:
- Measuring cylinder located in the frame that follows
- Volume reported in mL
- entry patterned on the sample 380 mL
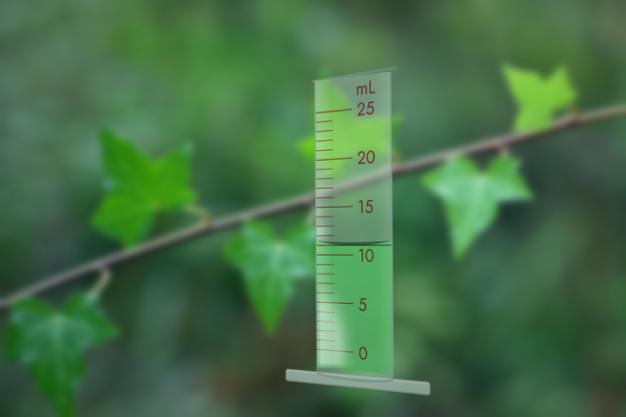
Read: 11 mL
